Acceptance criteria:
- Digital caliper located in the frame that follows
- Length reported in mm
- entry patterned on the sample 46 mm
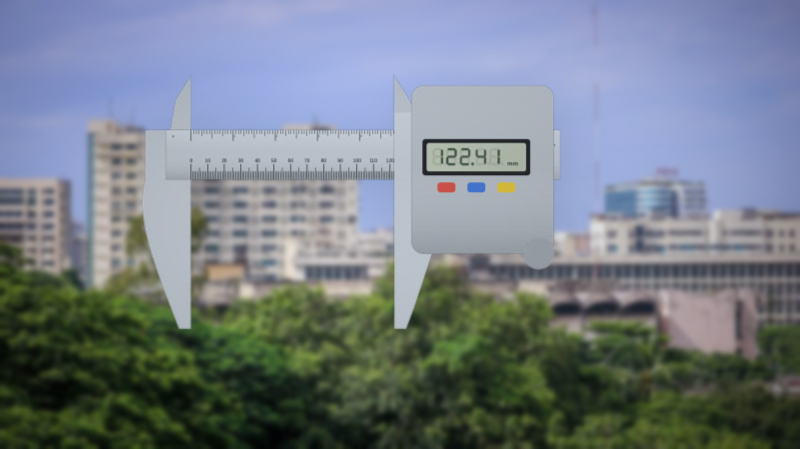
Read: 122.41 mm
